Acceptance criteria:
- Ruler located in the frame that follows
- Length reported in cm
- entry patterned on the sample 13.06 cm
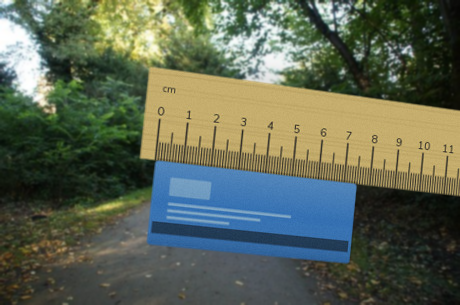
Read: 7.5 cm
